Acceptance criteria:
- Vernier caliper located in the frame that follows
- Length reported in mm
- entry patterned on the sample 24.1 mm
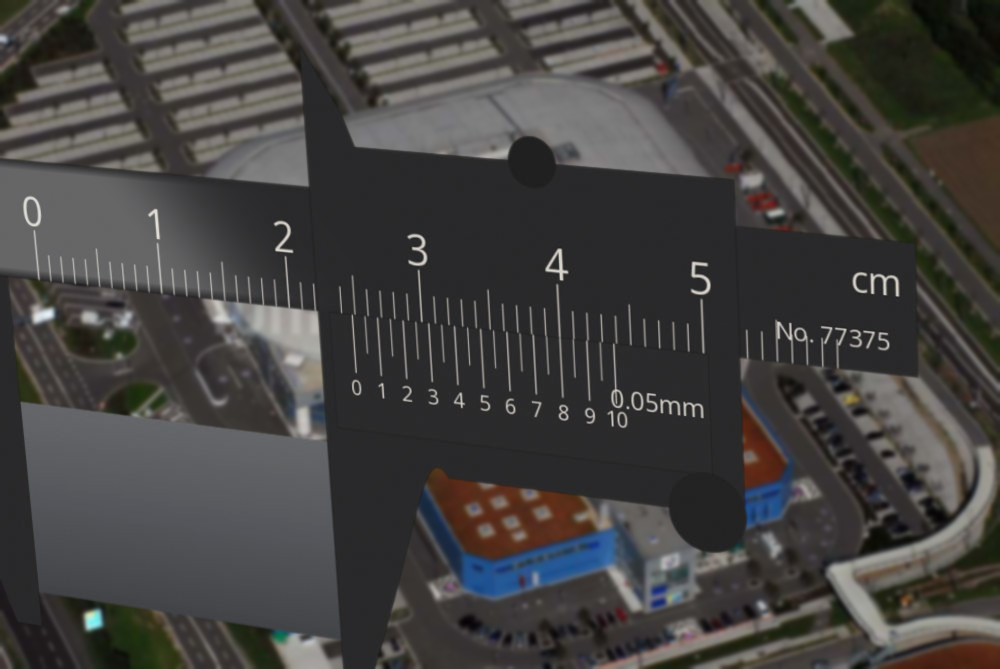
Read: 24.8 mm
